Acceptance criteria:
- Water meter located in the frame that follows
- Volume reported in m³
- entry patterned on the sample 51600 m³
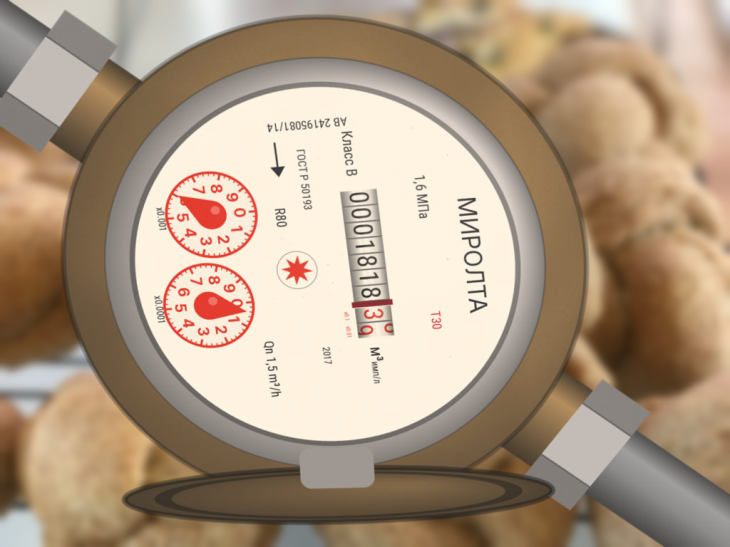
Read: 1818.3860 m³
